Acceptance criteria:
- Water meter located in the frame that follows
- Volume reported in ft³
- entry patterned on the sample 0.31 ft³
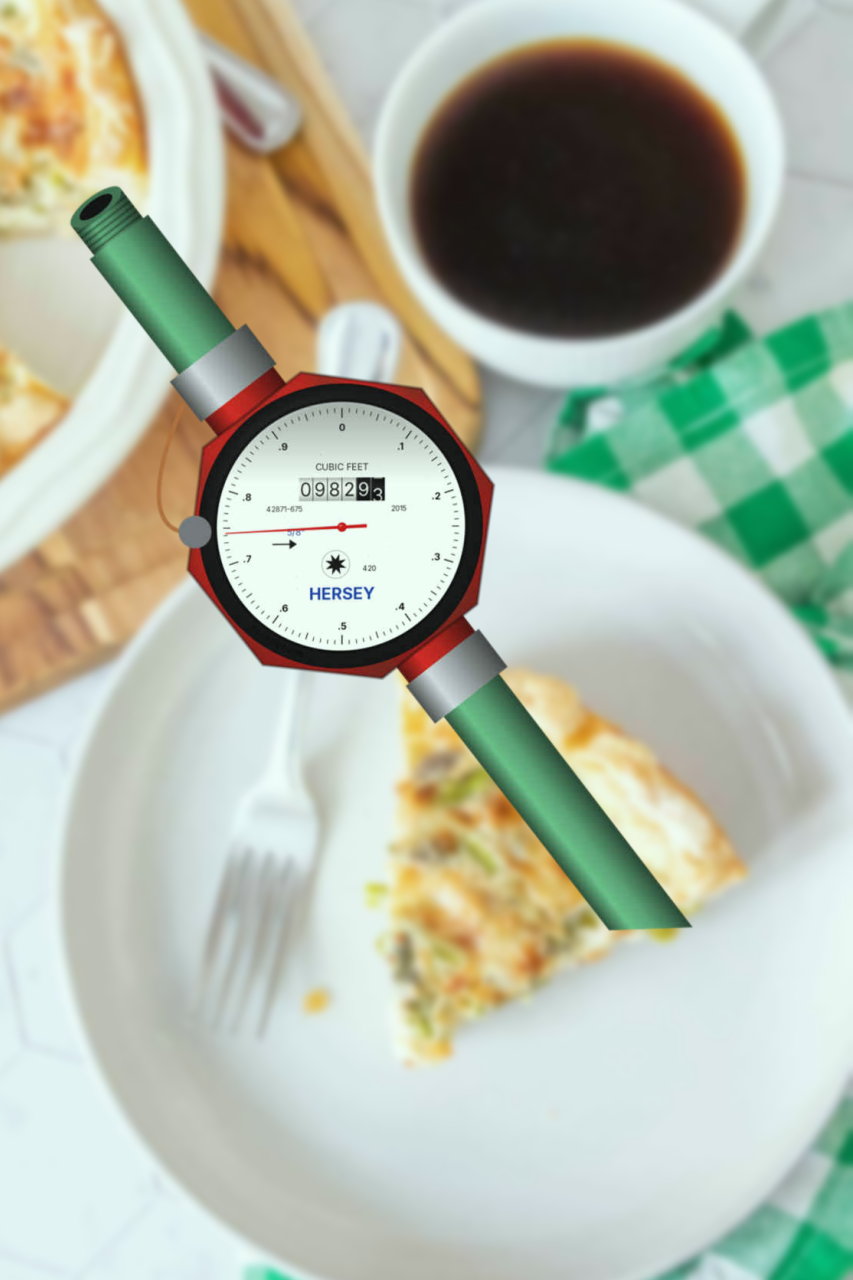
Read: 98292.74 ft³
